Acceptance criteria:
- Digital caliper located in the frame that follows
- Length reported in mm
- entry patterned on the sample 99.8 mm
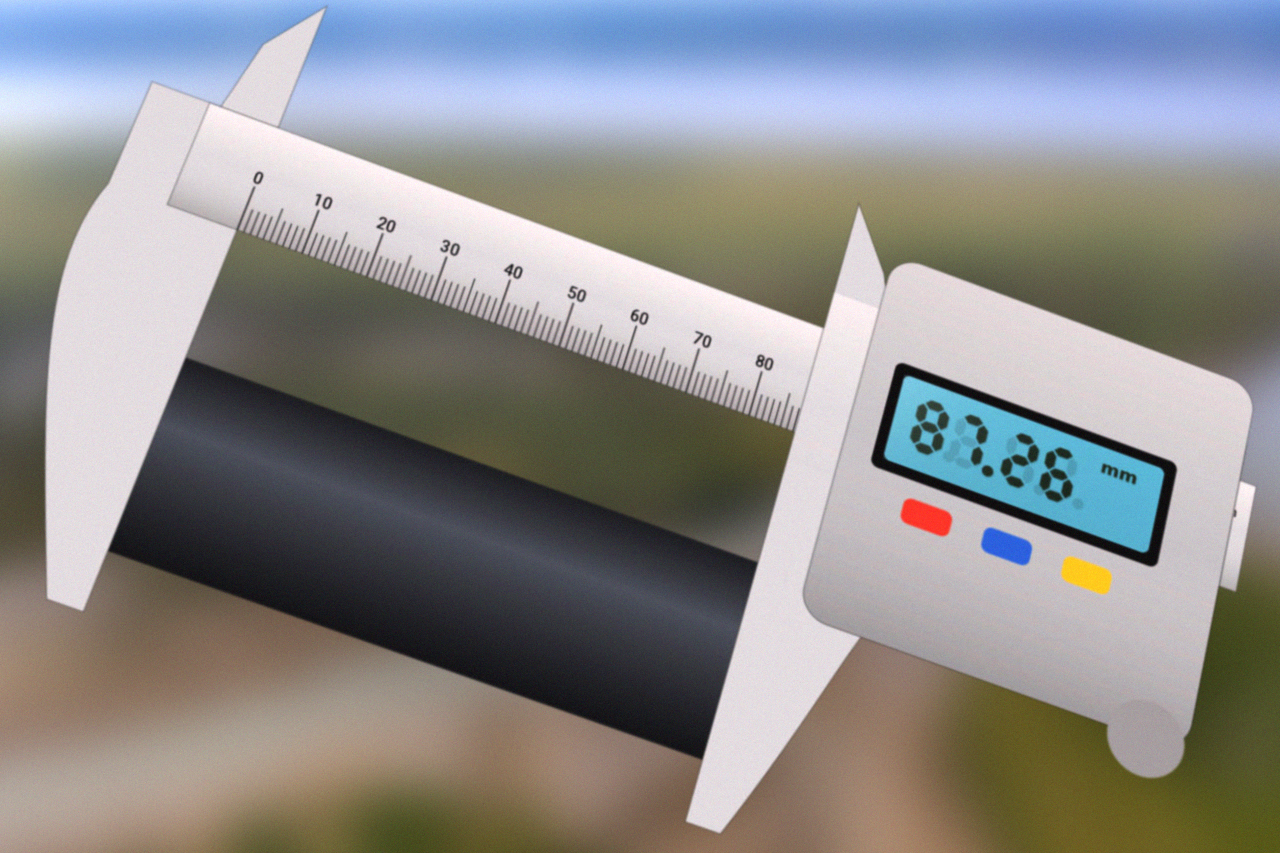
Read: 87.26 mm
